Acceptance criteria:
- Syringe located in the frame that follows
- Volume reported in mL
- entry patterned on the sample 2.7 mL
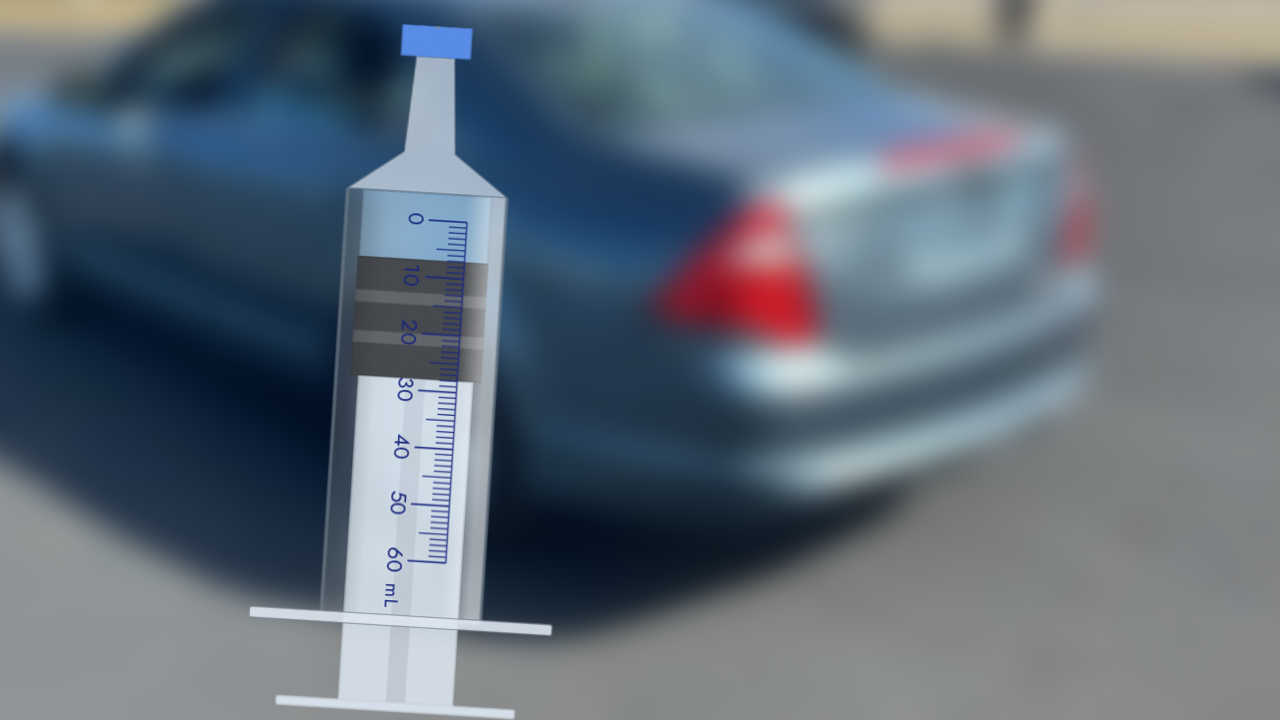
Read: 7 mL
